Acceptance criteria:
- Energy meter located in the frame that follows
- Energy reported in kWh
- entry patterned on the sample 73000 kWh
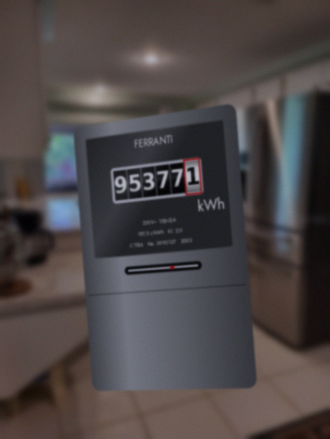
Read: 95377.1 kWh
